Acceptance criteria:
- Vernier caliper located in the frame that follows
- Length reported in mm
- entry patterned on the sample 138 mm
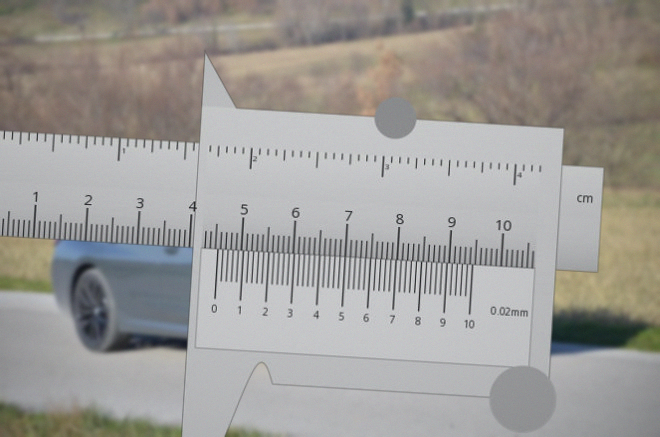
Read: 45.5 mm
